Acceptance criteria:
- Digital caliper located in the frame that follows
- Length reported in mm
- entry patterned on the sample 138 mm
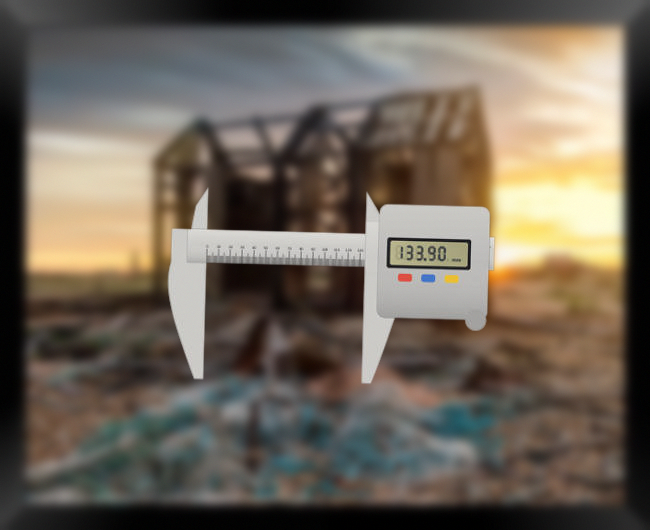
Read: 133.90 mm
